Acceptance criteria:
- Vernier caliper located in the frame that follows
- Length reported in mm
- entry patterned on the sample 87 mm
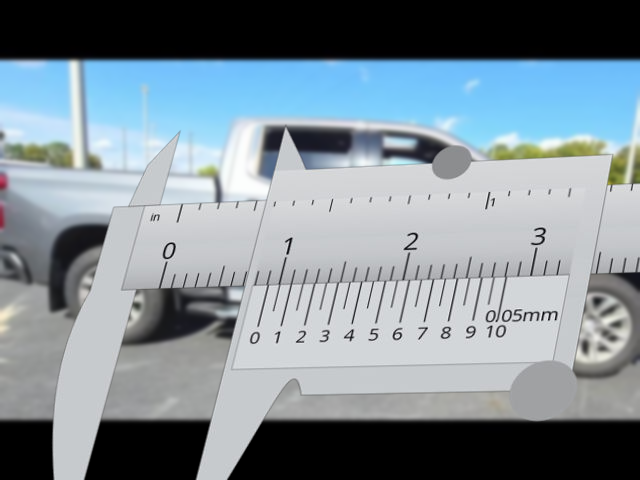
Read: 9.1 mm
